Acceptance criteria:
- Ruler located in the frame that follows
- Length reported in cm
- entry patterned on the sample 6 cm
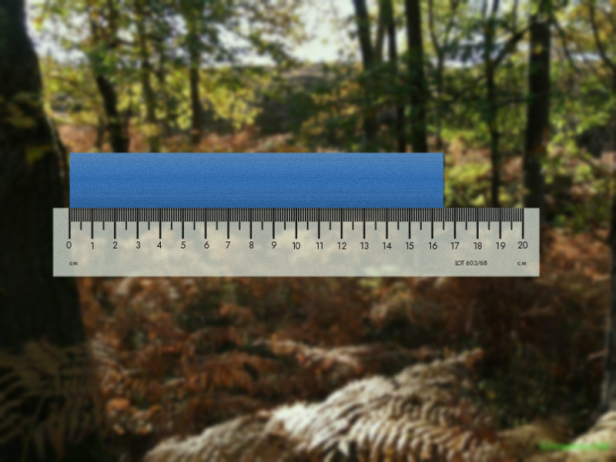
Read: 16.5 cm
